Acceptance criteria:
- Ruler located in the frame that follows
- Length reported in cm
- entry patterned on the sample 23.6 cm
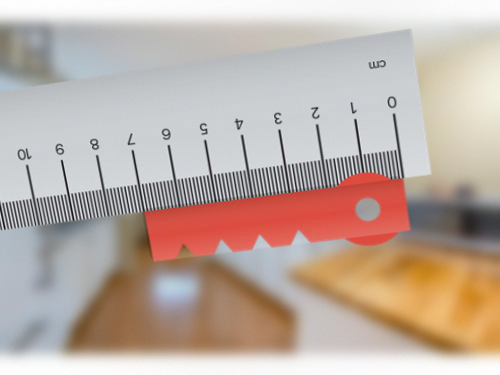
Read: 7 cm
